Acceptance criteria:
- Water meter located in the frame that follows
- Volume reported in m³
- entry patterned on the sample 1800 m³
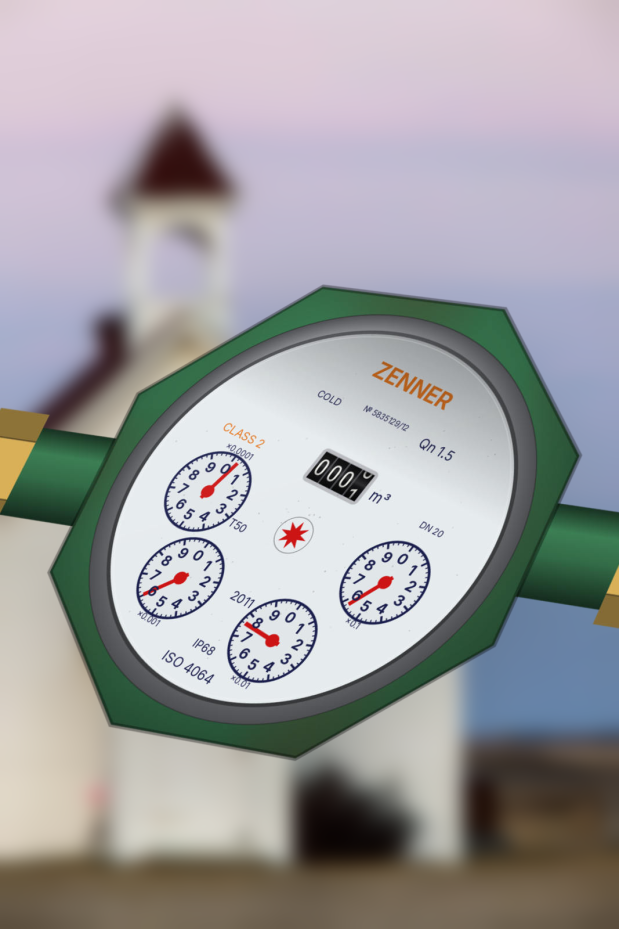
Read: 0.5760 m³
